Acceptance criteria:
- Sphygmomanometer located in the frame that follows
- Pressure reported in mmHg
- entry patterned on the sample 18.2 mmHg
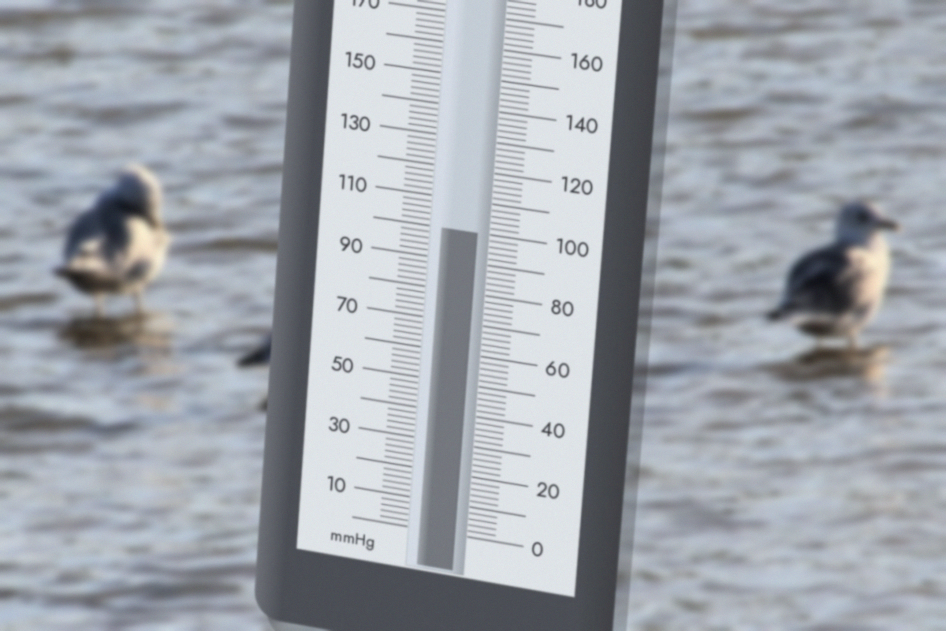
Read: 100 mmHg
